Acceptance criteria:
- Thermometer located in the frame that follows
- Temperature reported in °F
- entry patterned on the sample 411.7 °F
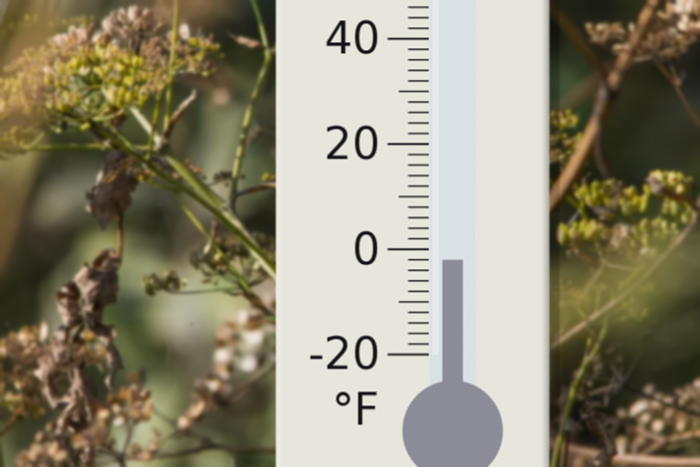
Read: -2 °F
